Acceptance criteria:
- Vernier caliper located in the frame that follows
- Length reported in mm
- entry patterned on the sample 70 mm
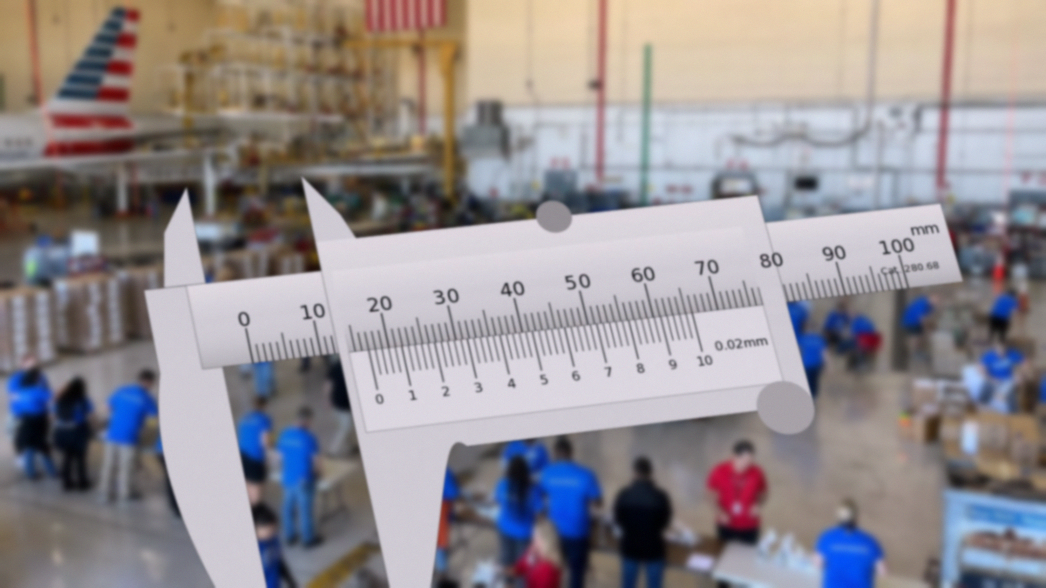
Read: 17.0 mm
